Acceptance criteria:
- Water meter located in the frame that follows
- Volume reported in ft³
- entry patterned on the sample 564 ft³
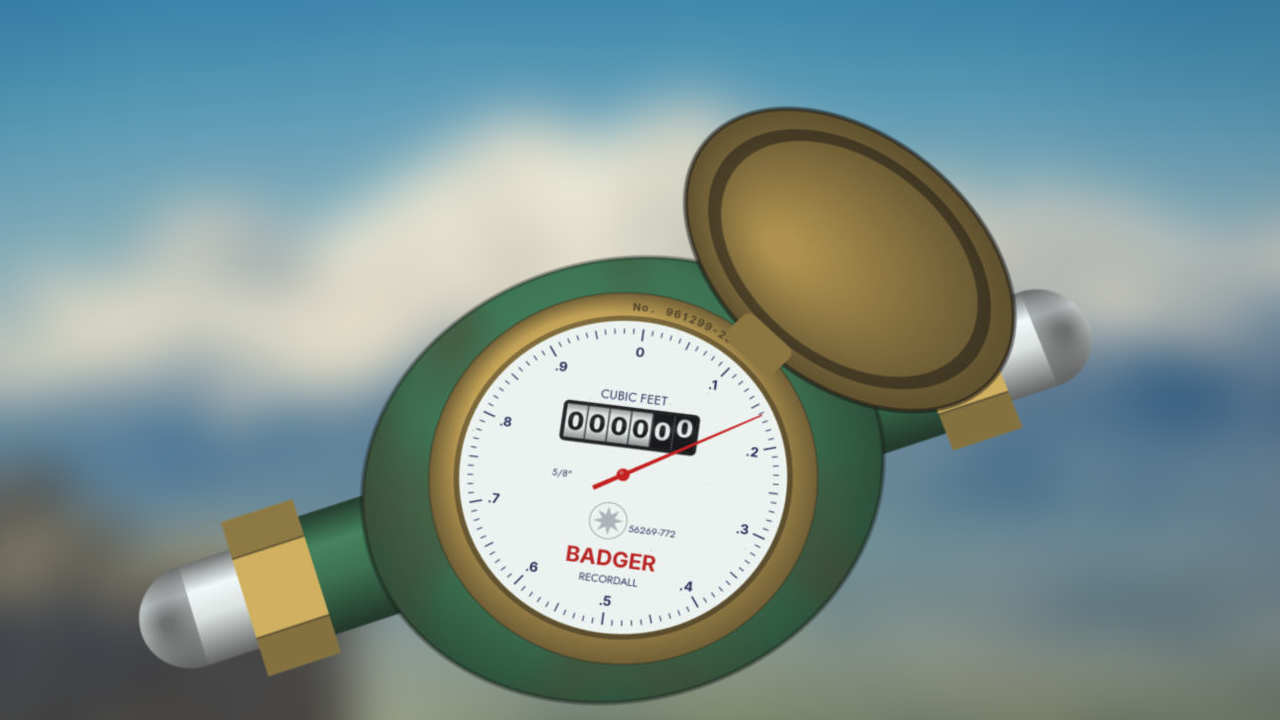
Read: 0.16 ft³
